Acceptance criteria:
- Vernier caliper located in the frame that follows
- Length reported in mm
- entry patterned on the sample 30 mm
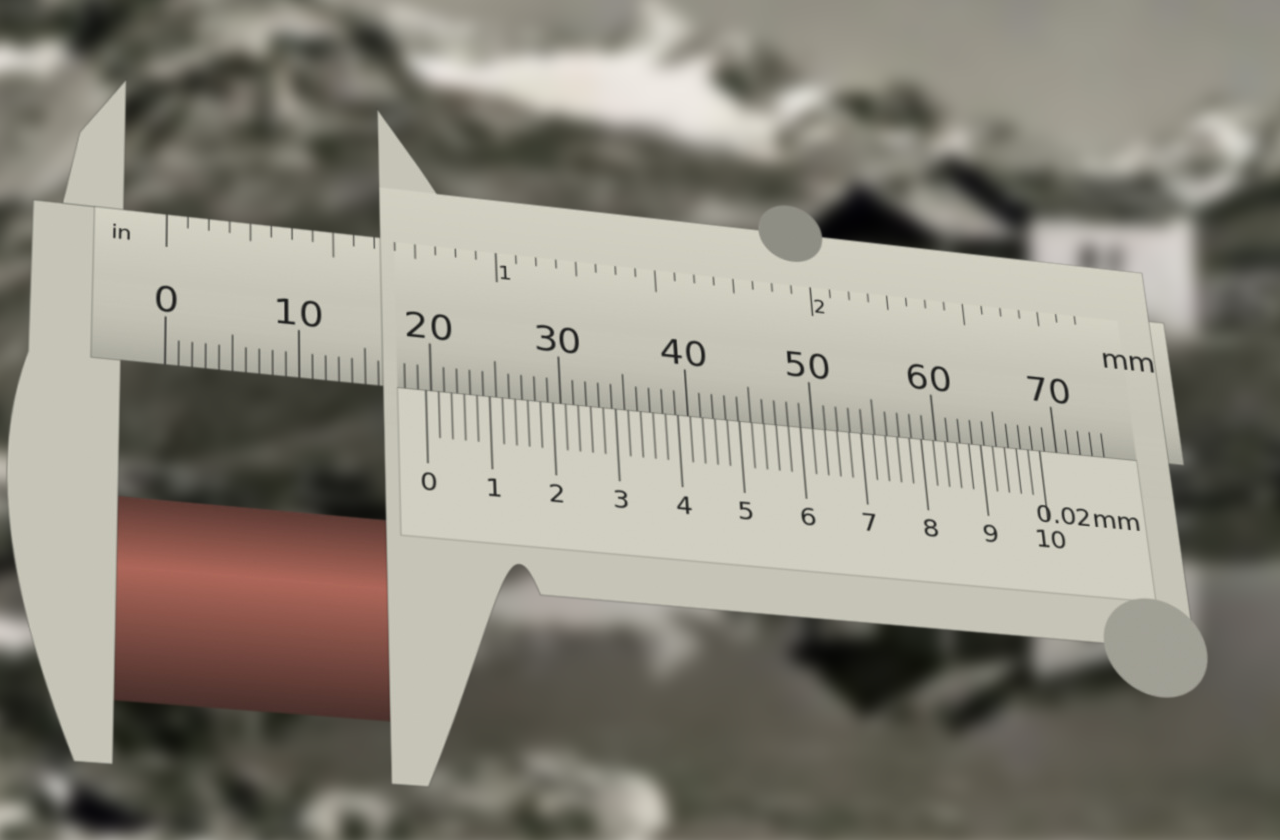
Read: 19.6 mm
